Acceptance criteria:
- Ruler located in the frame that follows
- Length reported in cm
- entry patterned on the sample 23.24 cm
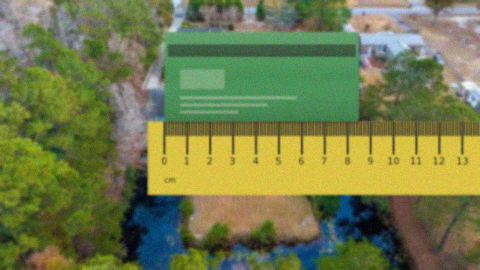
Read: 8.5 cm
